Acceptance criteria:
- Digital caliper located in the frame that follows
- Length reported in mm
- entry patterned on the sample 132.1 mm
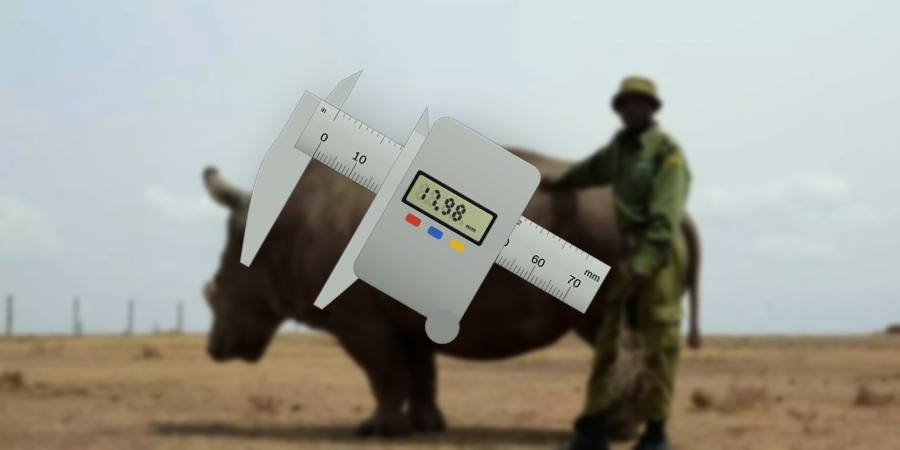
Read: 17.98 mm
